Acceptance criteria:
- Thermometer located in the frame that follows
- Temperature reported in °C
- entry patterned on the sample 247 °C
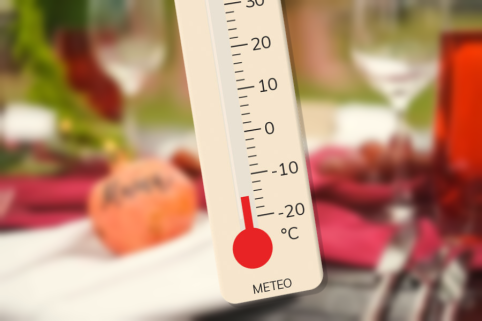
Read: -15 °C
